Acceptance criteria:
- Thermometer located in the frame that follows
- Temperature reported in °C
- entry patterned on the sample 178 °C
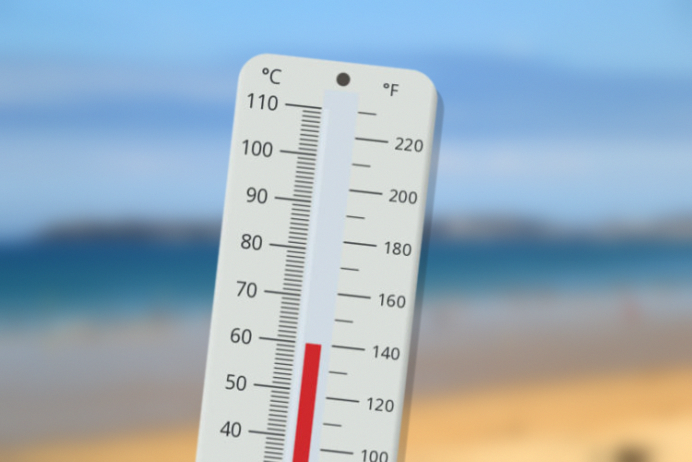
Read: 60 °C
